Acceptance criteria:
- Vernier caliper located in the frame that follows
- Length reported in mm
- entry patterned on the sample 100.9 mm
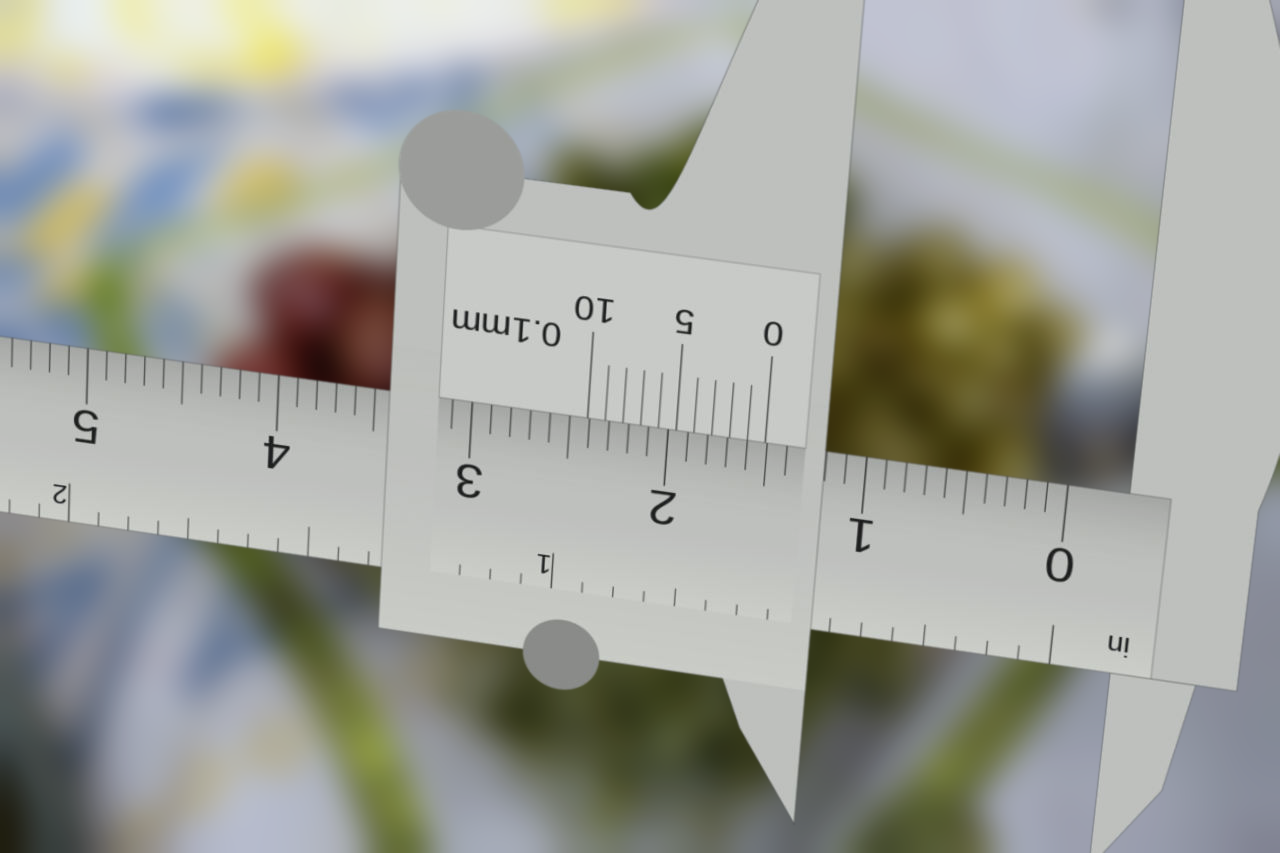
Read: 15.1 mm
